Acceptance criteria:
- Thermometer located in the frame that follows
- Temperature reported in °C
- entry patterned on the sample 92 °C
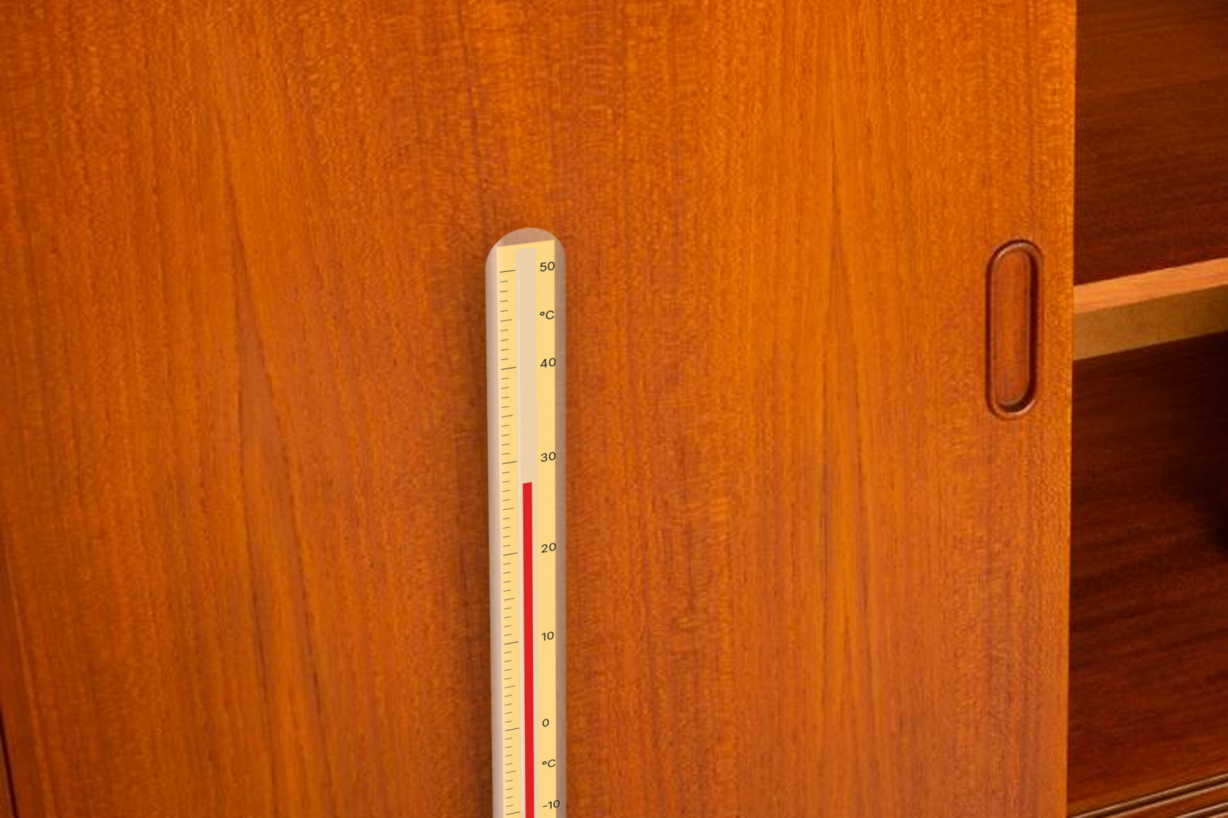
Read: 27.5 °C
